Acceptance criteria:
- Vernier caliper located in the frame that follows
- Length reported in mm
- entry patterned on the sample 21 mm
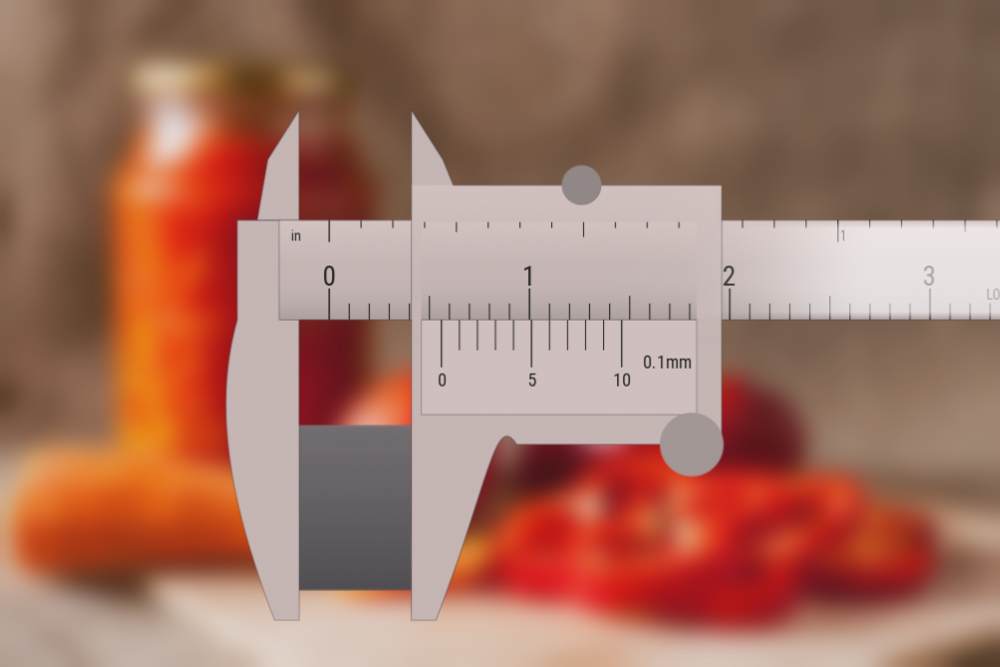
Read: 5.6 mm
